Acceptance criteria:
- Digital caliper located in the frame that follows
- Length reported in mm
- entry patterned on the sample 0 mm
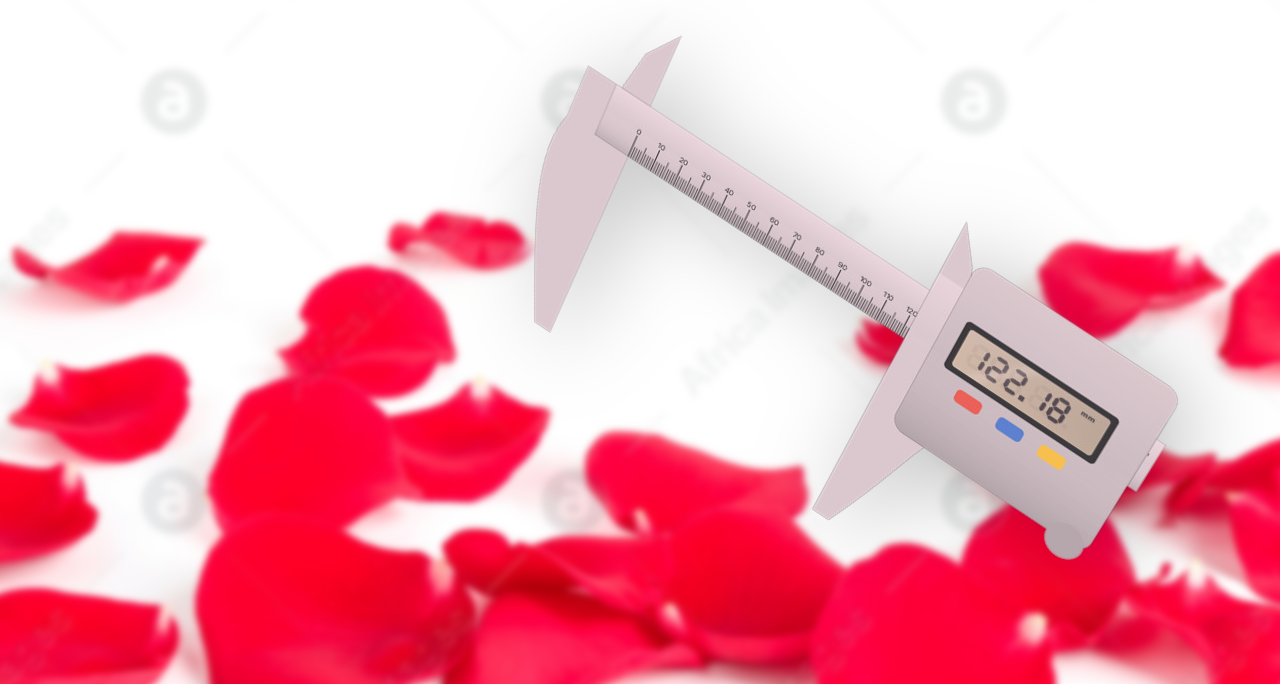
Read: 122.18 mm
